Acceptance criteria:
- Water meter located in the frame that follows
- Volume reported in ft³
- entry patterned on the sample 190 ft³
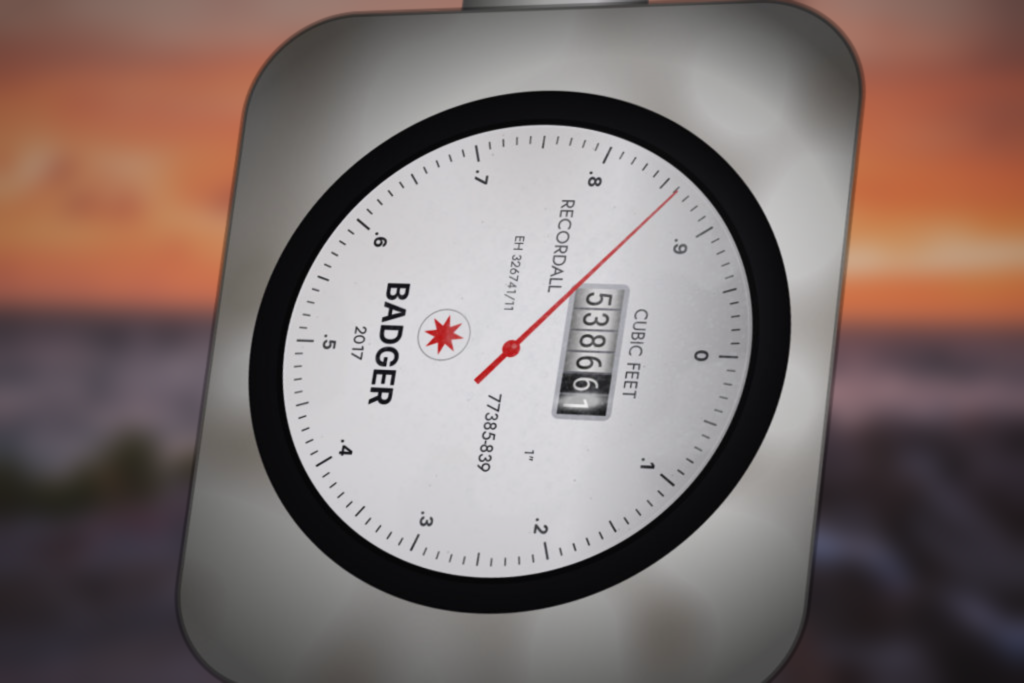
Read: 538660.86 ft³
